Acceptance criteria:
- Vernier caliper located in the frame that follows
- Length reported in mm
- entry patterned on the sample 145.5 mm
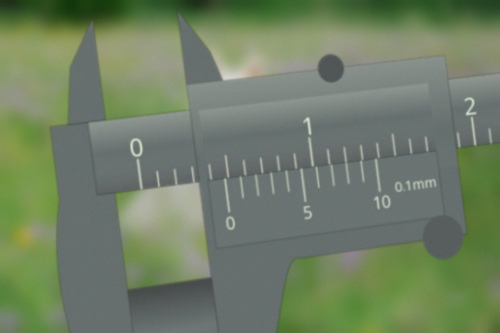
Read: 4.8 mm
